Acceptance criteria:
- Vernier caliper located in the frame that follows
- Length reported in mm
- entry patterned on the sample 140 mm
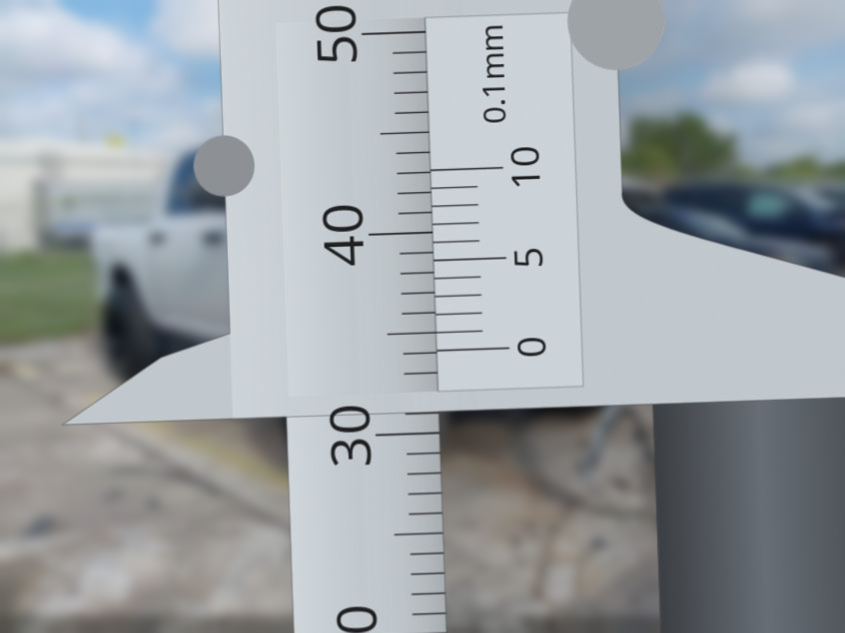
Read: 34.1 mm
